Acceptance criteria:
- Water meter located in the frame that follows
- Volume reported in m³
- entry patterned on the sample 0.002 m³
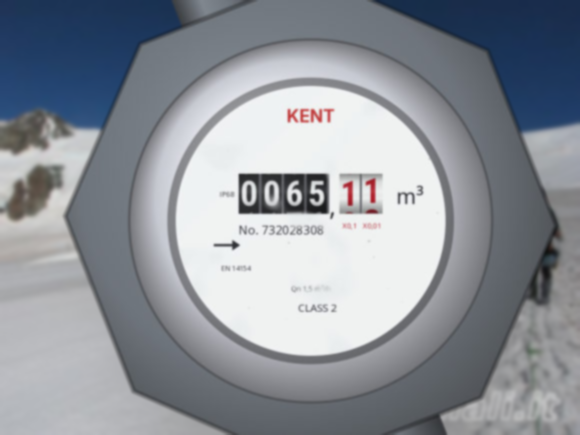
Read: 65.11 m³
